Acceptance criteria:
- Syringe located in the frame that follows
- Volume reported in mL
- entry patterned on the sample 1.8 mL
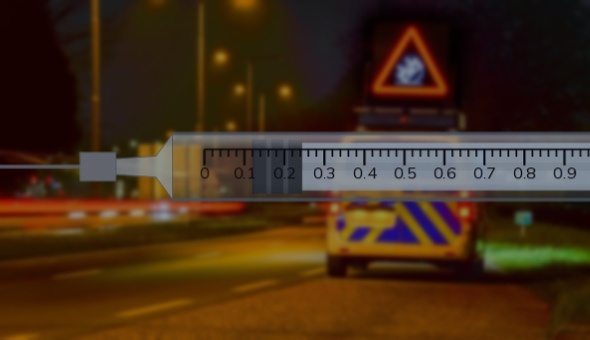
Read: 0.12 mL
